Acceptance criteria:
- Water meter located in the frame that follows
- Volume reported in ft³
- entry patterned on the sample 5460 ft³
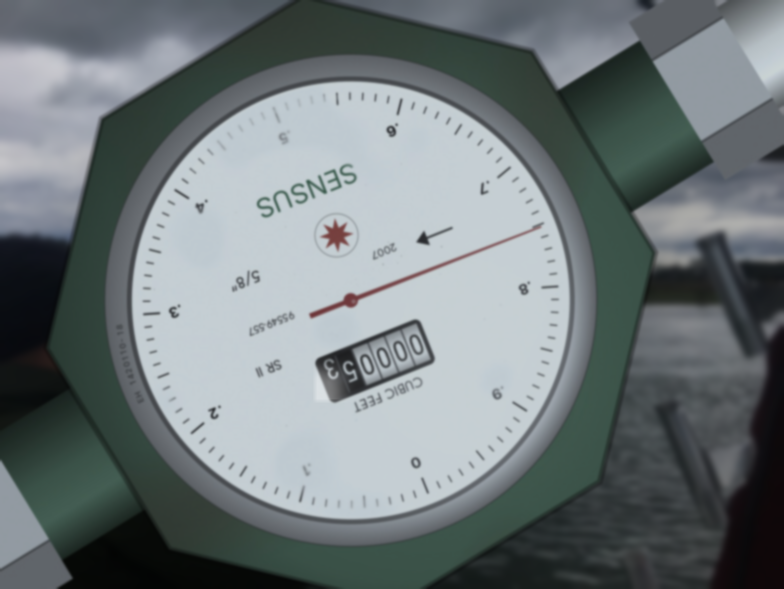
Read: 52.75 ft³
